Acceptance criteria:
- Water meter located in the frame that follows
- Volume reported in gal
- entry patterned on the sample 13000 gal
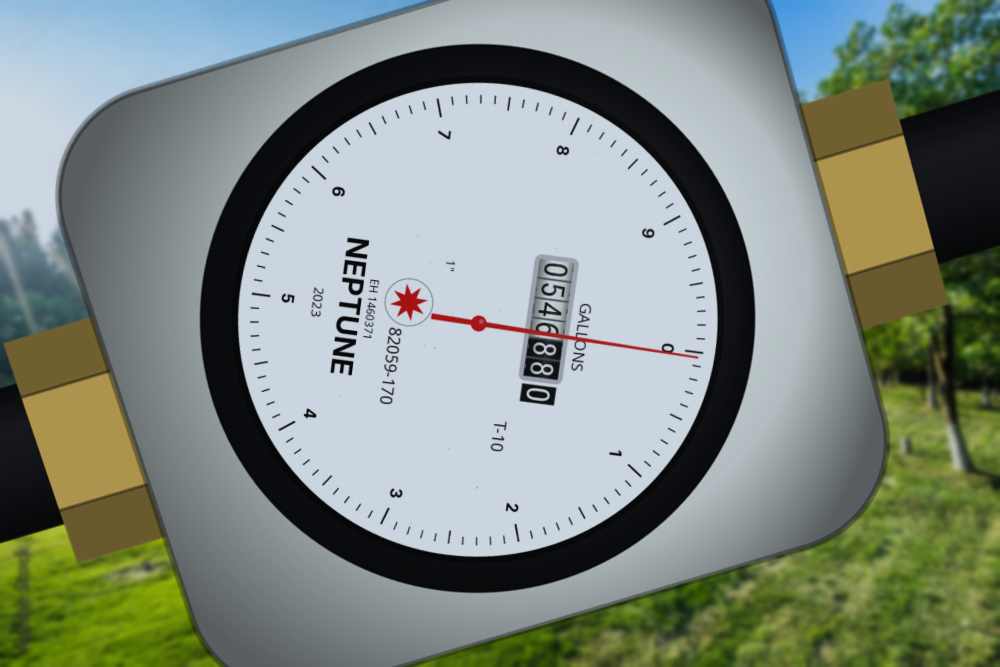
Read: 546880.0 gal
